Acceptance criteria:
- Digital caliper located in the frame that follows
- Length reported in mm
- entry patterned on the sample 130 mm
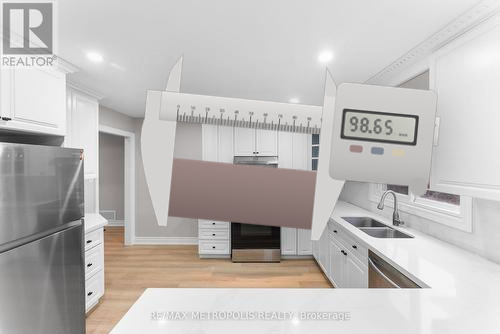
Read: 98.65 mm
